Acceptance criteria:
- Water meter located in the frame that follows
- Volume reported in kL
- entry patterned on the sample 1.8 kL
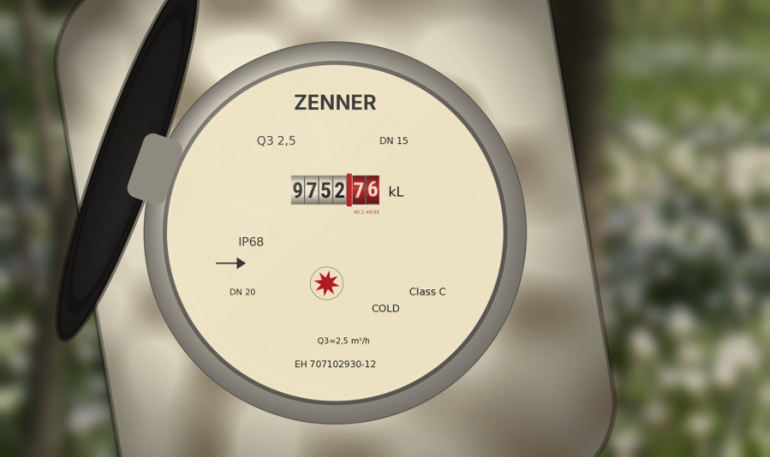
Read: 9752.76 kL
